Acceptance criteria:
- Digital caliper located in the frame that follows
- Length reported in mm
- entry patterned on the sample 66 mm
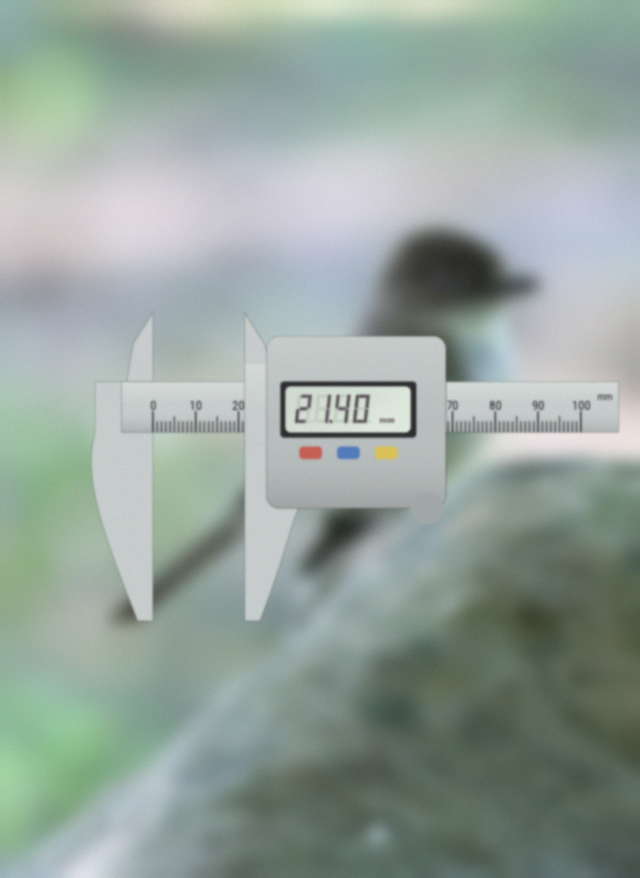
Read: 21.40 mm
